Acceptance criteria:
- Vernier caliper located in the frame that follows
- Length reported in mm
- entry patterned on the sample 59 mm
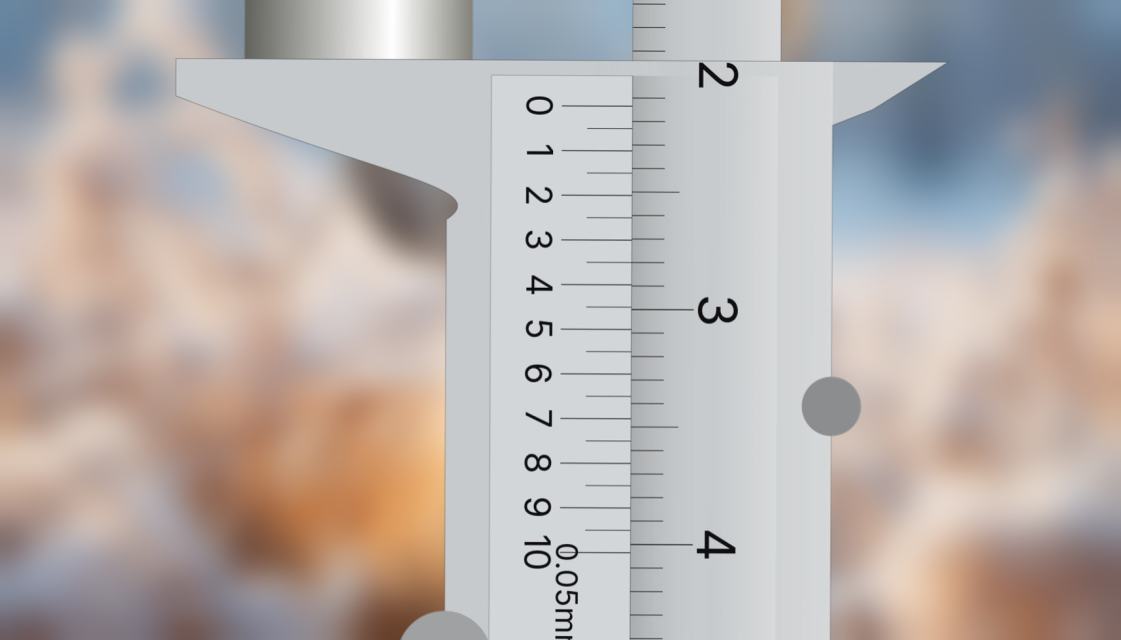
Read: 21.35 mm
